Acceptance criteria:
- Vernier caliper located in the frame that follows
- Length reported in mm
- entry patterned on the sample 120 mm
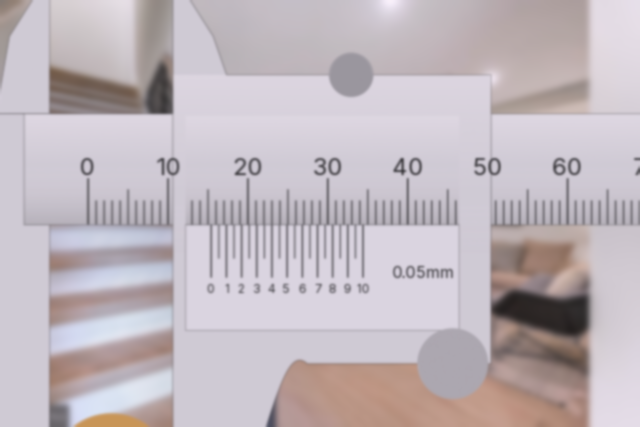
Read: 15.4 mm
